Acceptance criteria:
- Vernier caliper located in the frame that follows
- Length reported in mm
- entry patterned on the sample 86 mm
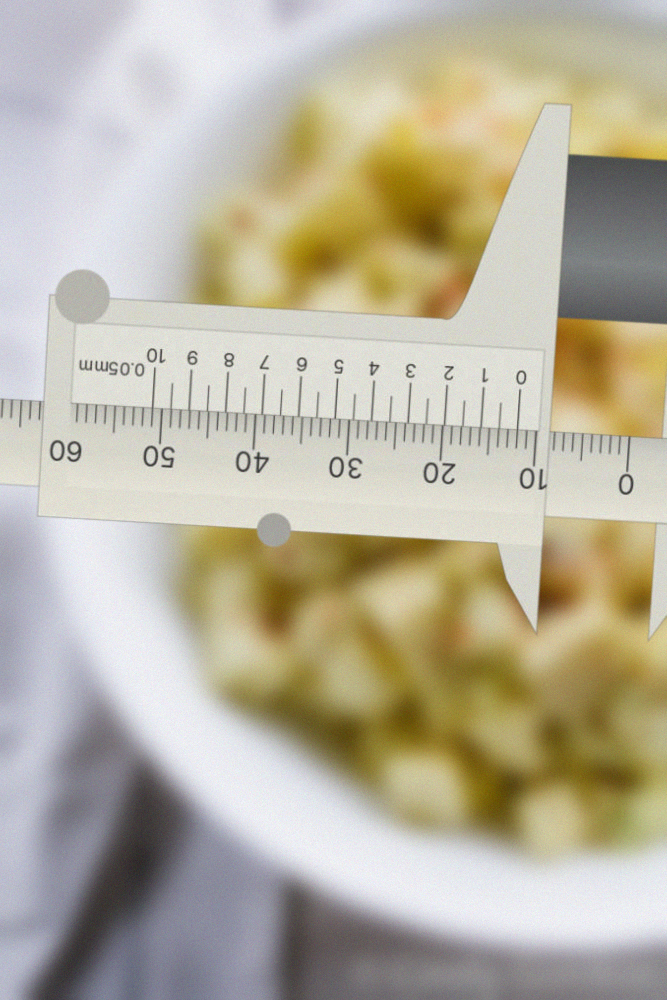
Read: 12.0 mm
